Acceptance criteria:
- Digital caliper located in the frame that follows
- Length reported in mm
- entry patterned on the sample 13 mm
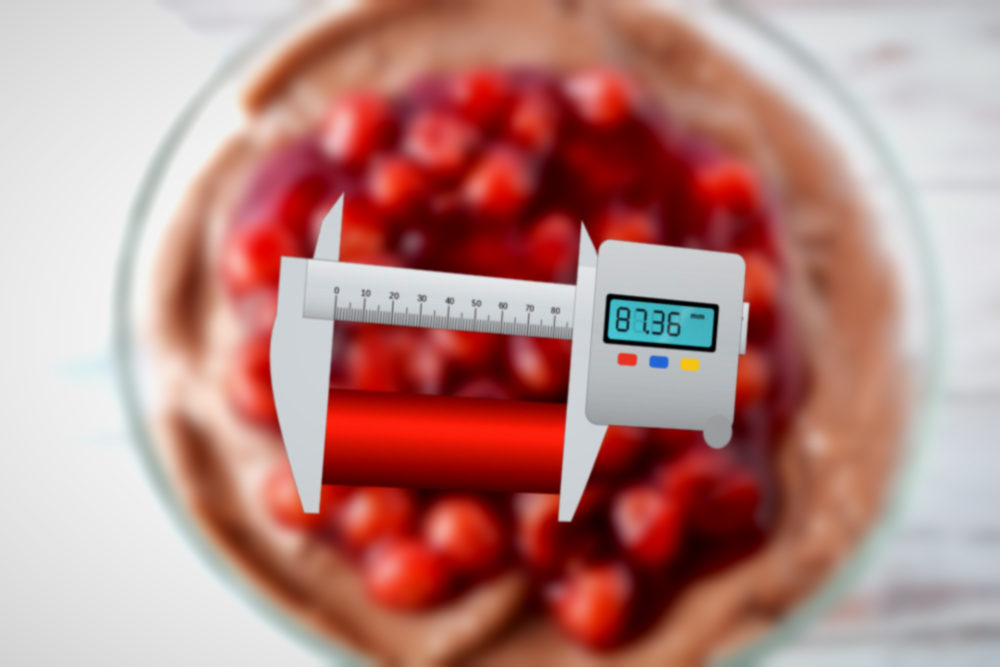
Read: 87.36 mm
